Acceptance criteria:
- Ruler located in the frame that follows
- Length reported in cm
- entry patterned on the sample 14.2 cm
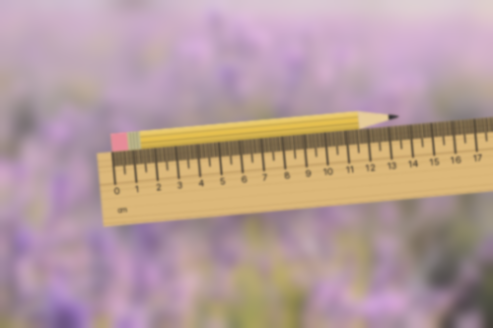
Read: 13.5 cm
